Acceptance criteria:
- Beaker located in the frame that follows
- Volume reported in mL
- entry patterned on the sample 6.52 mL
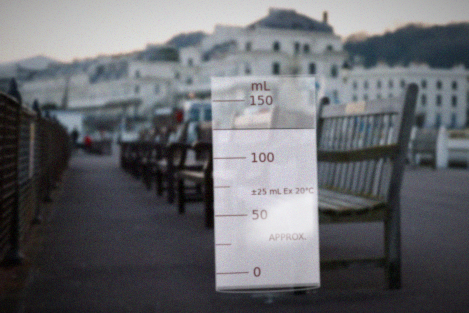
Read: 125 mL
